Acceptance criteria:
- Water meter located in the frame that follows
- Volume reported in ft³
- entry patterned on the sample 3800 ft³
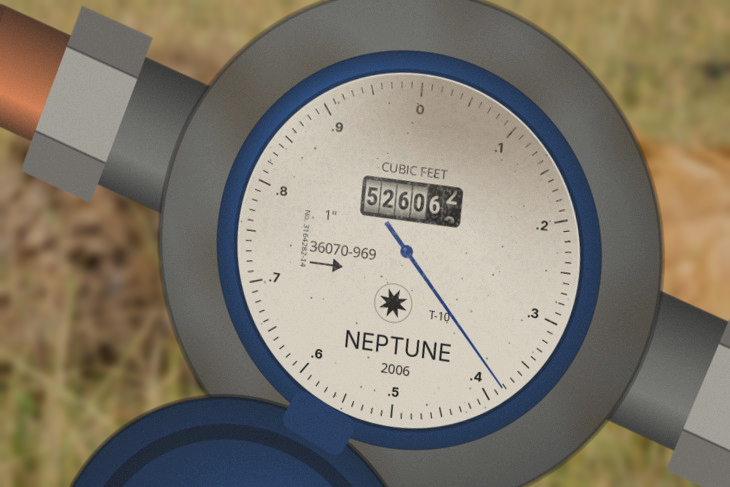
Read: 526062.38 ft³
